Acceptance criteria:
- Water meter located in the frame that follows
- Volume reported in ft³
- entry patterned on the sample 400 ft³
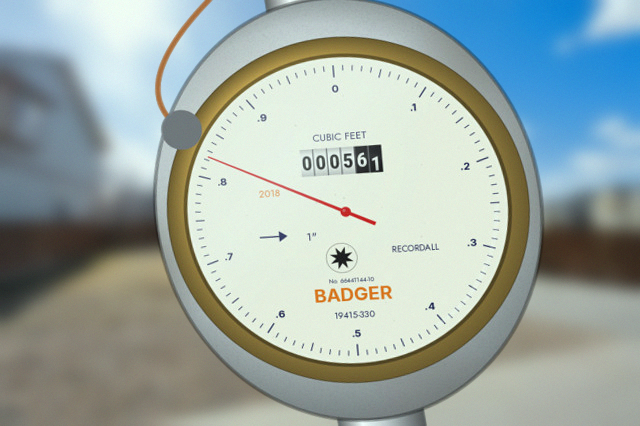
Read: 560.82 ft³
